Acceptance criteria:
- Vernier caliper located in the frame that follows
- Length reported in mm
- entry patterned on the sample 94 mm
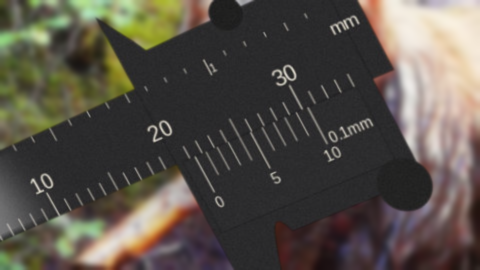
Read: 21.4 mm
